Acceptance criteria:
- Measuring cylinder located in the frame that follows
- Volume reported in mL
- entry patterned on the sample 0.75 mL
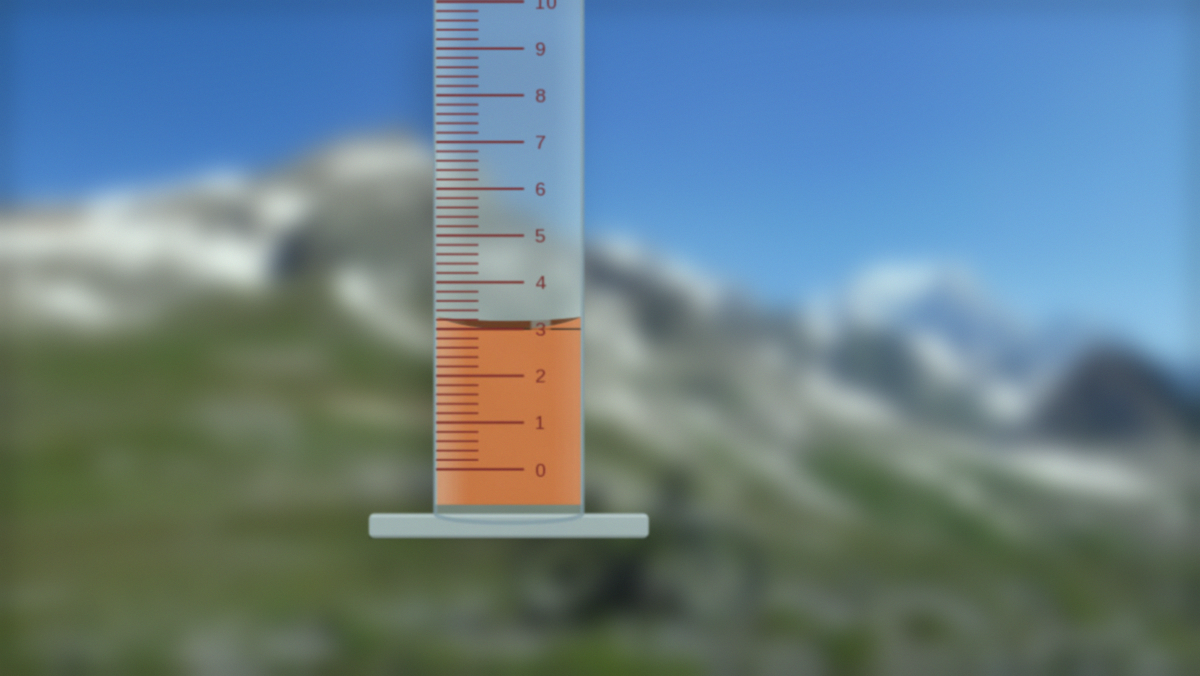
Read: 3 mL
